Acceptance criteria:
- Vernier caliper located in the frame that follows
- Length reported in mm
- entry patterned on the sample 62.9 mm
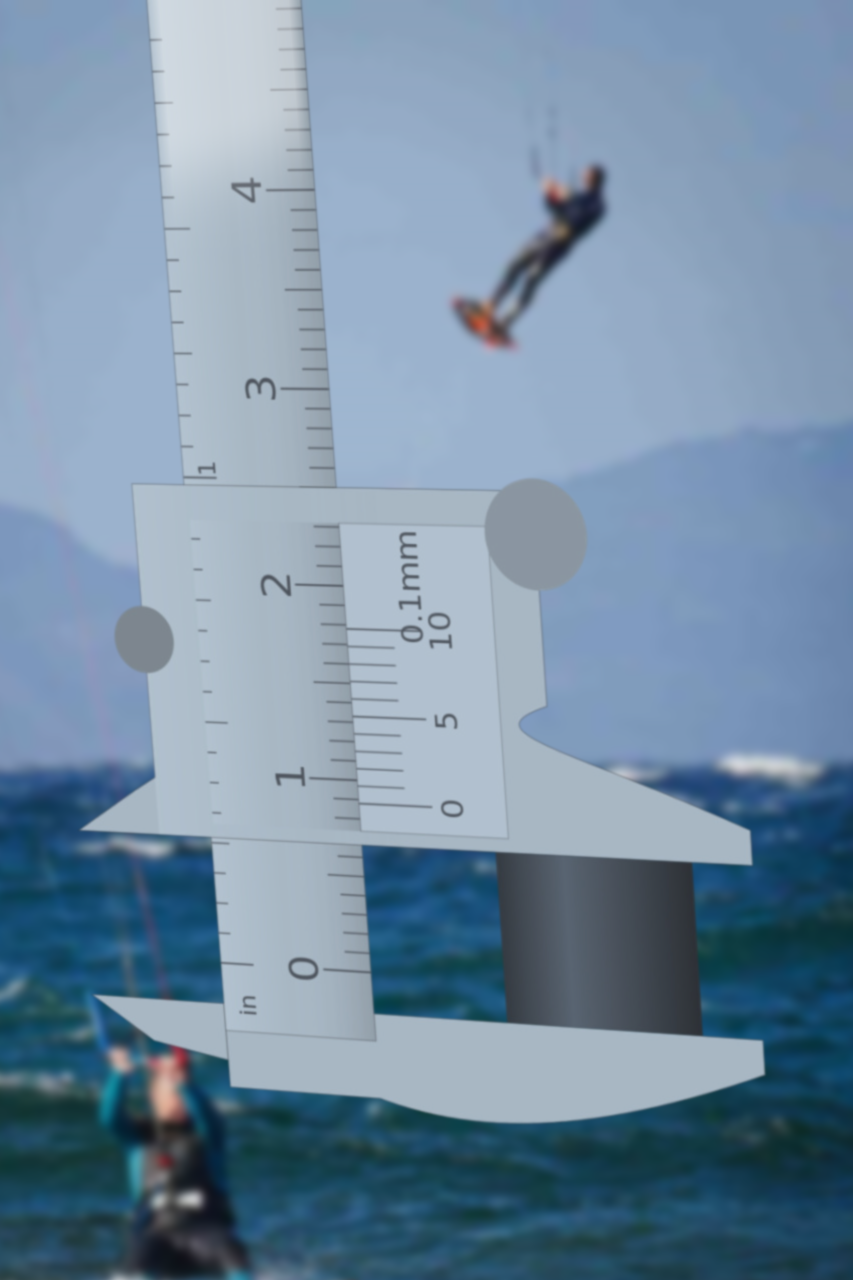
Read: 8.8 mm
